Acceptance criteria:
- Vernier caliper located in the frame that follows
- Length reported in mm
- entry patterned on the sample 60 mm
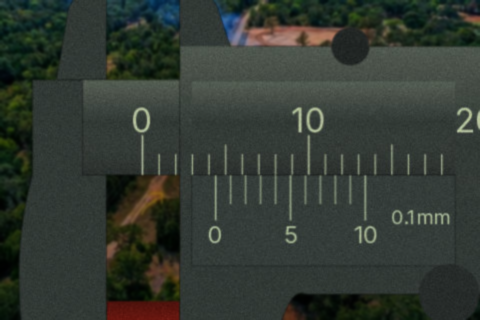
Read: 4.4 mm
